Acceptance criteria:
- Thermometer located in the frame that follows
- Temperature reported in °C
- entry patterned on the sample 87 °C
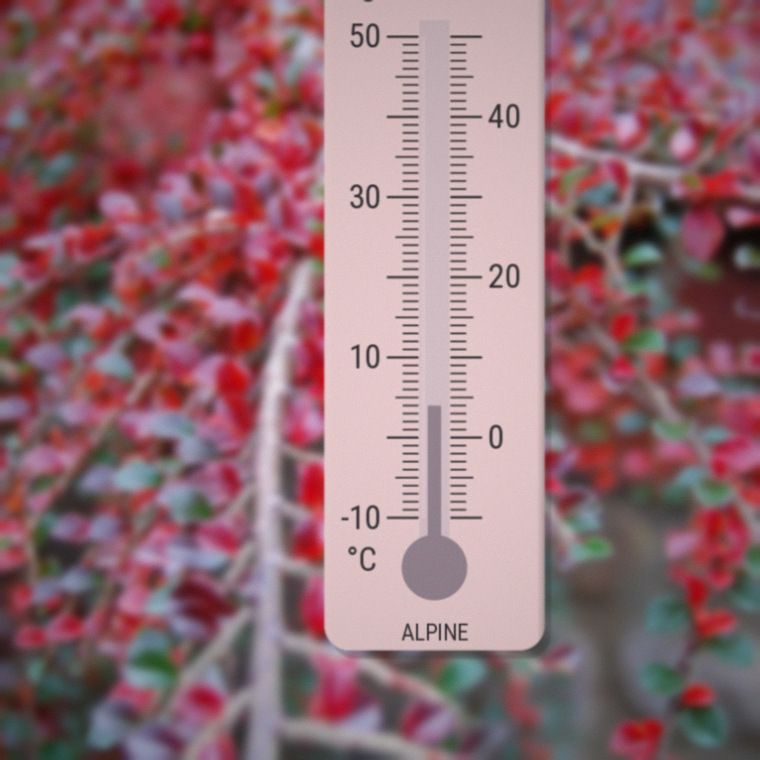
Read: 4 °C
